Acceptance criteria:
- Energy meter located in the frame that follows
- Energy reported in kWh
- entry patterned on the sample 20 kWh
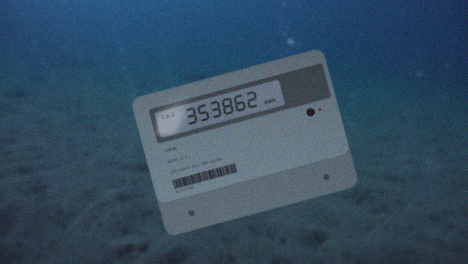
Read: 353862 kWh
